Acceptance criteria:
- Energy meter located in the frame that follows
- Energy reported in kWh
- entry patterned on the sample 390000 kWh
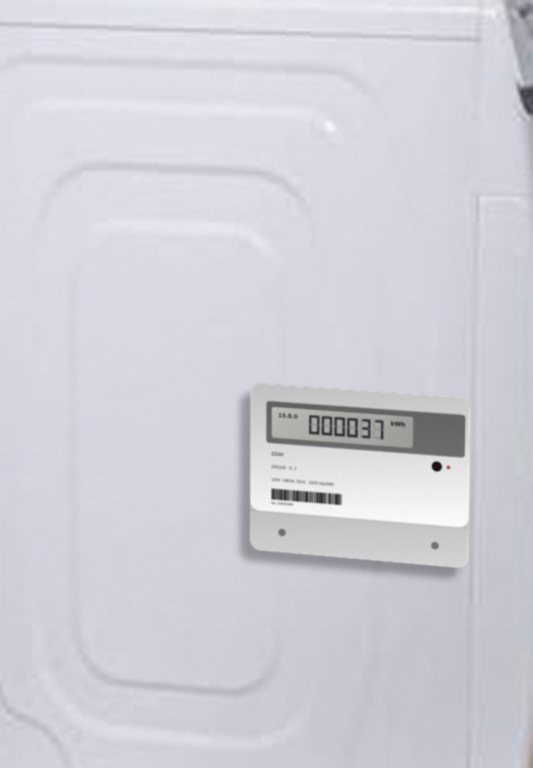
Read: 37 kWh
